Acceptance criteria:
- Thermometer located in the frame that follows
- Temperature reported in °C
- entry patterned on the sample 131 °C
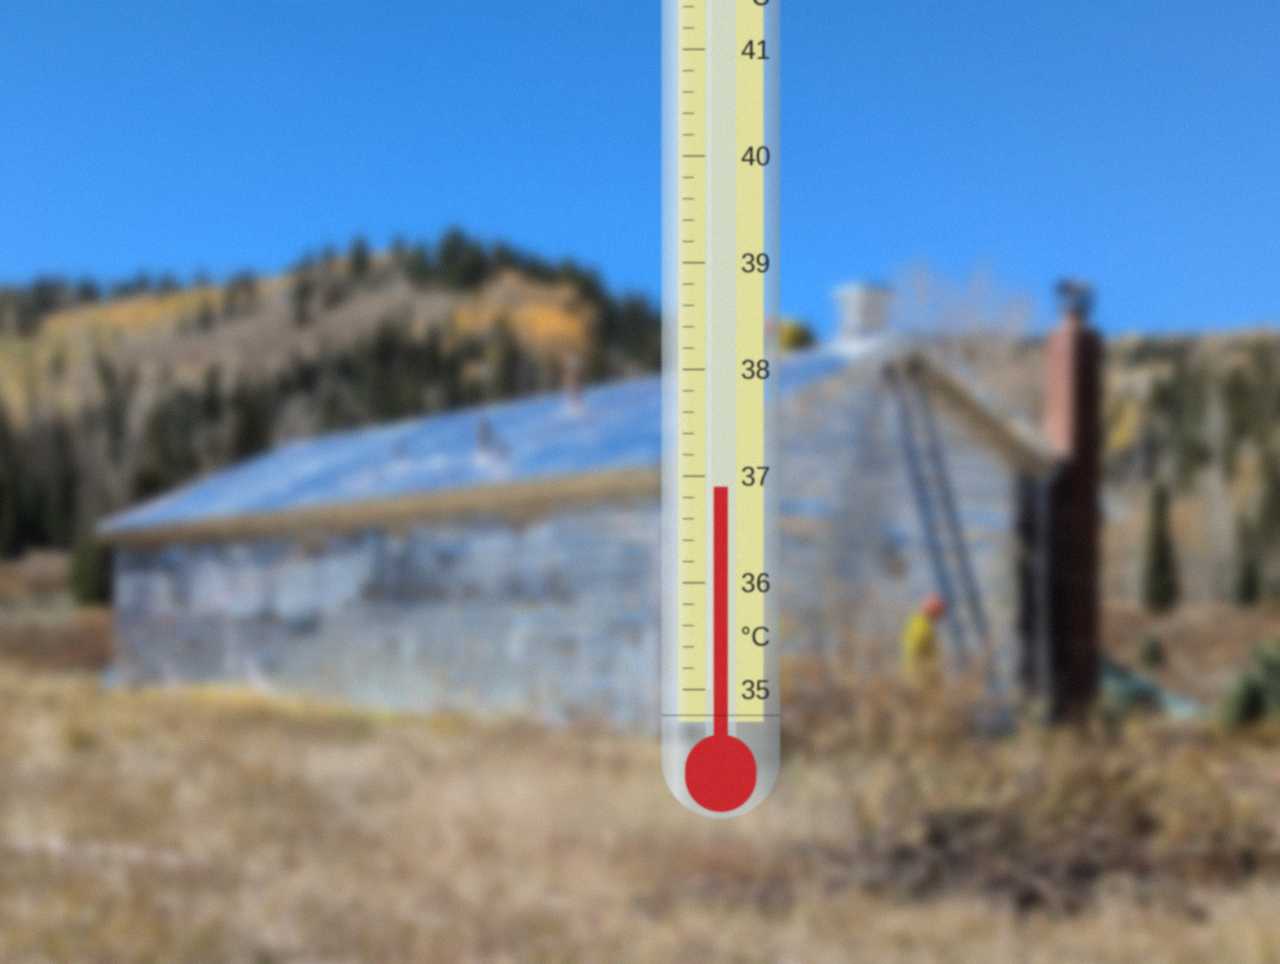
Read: 36.9 °C
